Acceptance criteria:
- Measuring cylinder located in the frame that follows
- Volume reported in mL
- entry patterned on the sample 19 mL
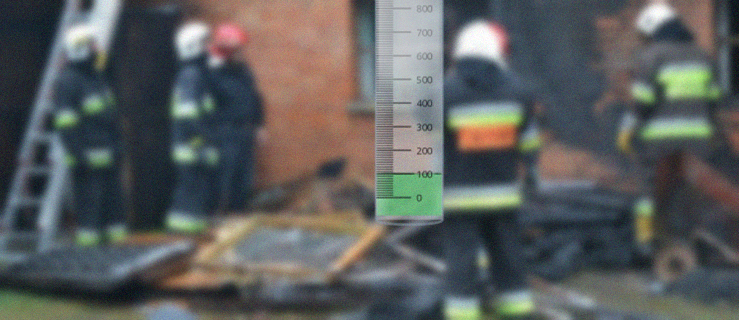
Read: 100 mL
